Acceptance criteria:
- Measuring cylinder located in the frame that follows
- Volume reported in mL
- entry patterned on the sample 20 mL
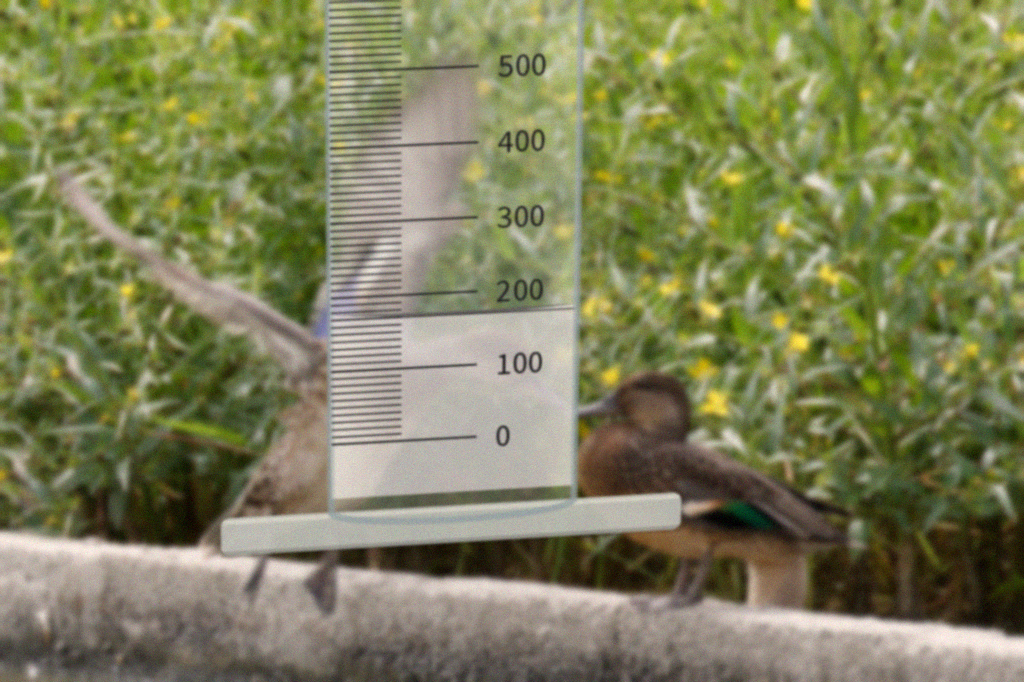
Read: 170 mL
